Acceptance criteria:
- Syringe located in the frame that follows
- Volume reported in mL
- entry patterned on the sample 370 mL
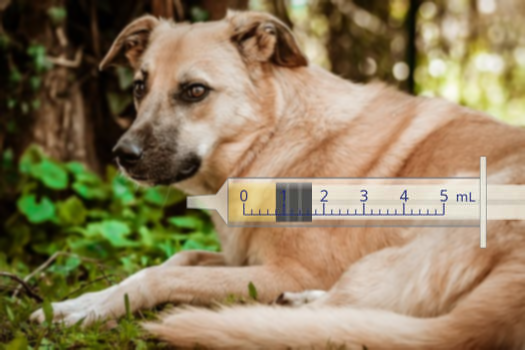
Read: 0.8 mL
